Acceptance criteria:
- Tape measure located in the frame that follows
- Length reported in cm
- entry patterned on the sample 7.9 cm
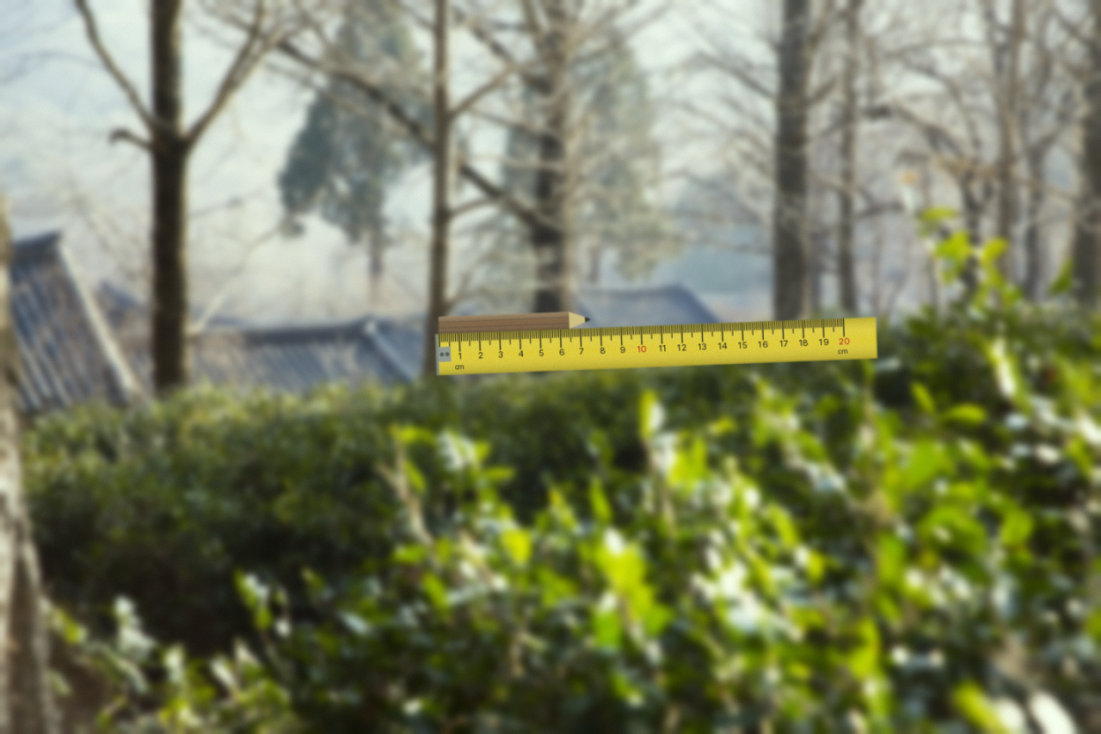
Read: 7.5 cm
